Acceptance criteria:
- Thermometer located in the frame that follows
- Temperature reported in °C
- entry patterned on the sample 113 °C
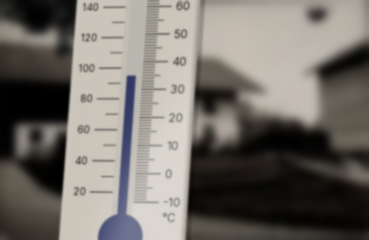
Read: 35 °C
